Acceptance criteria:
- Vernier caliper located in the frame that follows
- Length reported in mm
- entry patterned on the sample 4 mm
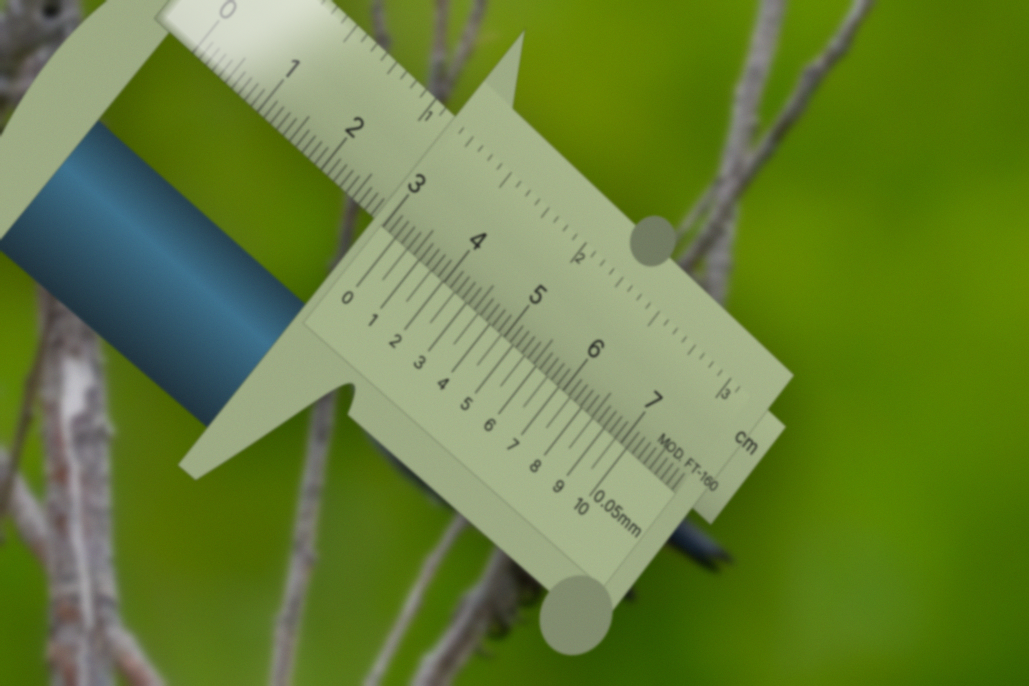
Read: 32.0 mm
